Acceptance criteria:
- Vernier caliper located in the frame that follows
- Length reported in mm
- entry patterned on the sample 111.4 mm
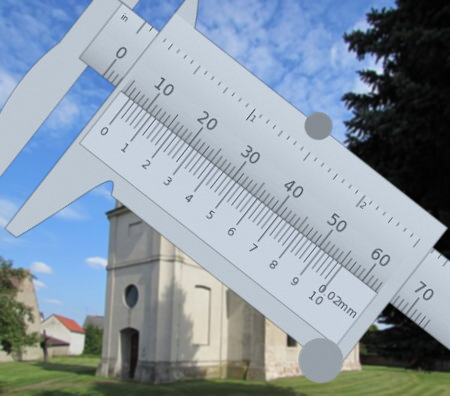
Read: 6.4 mm
